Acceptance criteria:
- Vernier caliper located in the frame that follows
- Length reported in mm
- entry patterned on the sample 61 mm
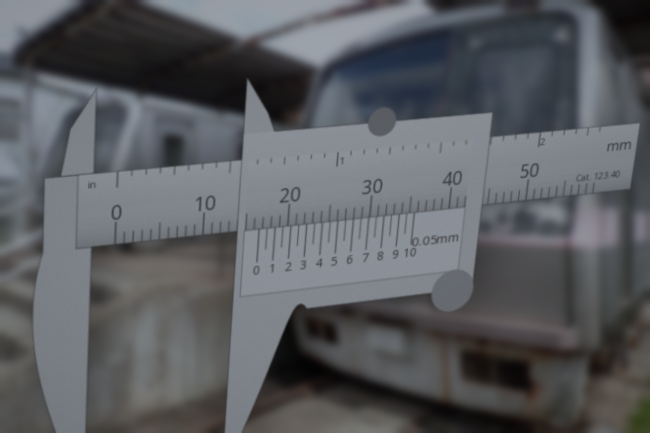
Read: 16.6 mm
